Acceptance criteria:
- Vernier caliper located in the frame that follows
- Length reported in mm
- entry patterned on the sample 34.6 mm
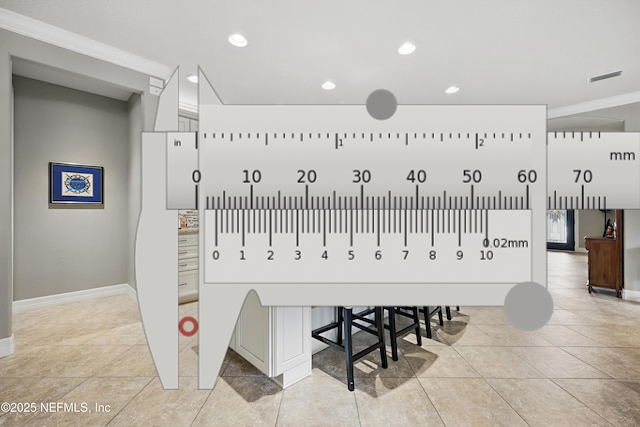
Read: 3.6 mm
